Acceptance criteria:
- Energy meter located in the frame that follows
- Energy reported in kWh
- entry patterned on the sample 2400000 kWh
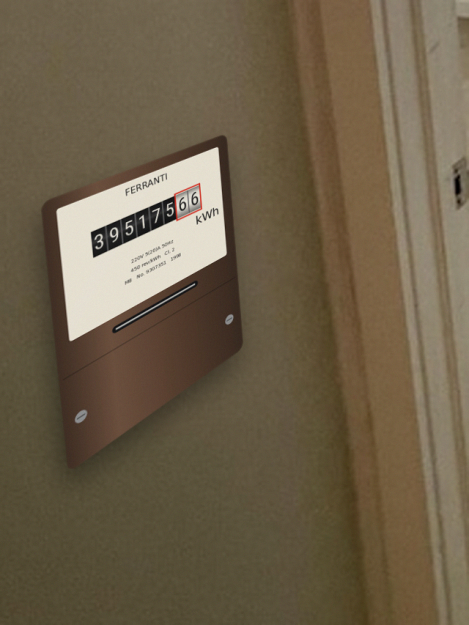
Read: 395175.66 kWh
